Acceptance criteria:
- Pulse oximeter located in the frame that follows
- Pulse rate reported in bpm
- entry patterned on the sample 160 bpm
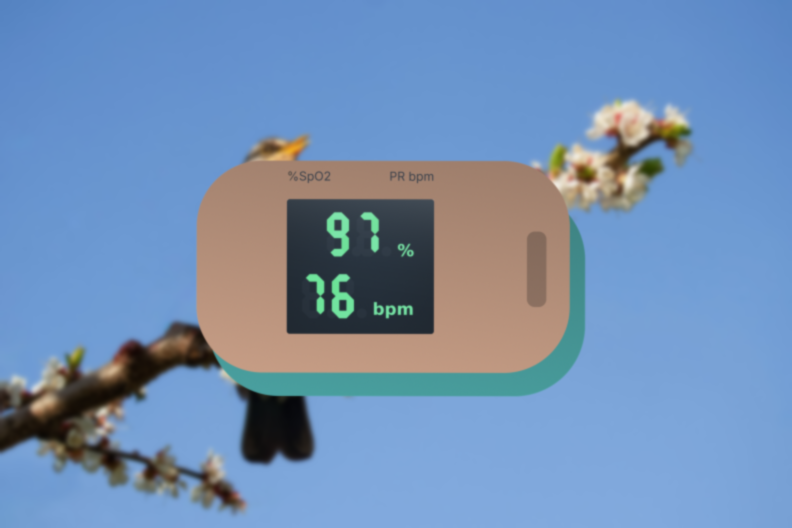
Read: 76 bpm
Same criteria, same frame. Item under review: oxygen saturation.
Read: 97 %
